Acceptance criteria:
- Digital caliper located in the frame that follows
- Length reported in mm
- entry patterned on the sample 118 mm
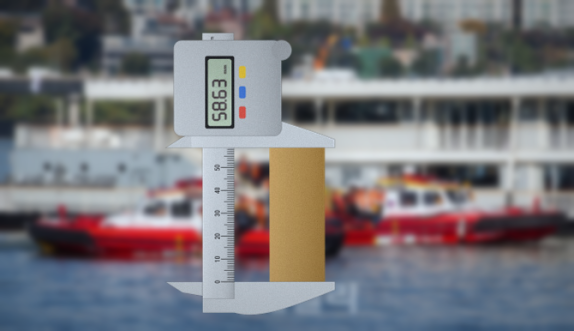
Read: 58.63 mm
